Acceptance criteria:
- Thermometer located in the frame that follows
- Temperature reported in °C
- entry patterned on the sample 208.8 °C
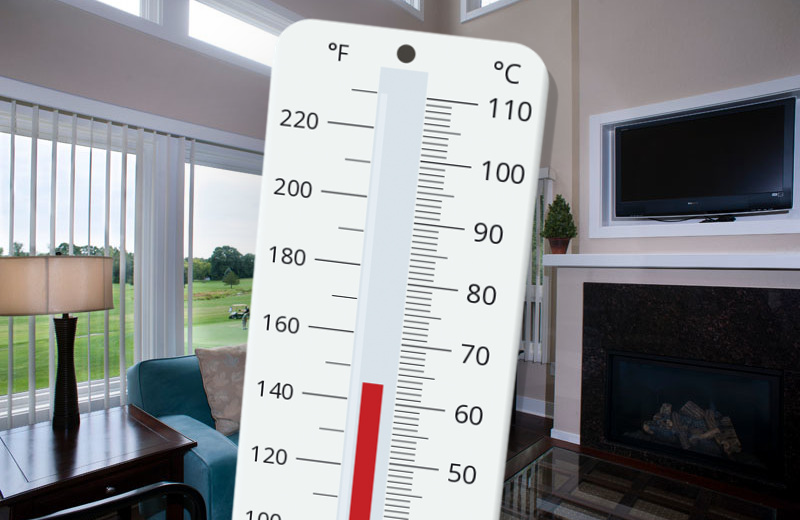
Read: 63 °C
